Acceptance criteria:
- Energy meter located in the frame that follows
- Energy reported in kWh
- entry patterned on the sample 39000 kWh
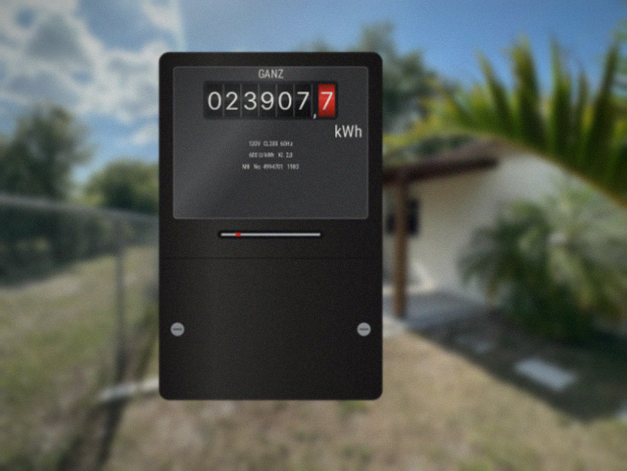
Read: 23907.7 kWh
